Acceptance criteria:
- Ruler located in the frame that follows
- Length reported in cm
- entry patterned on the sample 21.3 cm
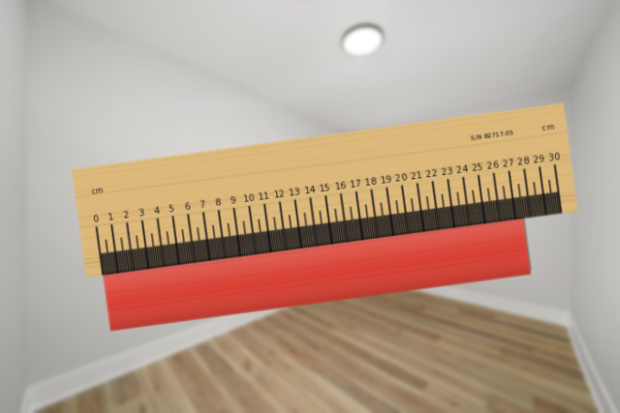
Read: 27.5 cm
